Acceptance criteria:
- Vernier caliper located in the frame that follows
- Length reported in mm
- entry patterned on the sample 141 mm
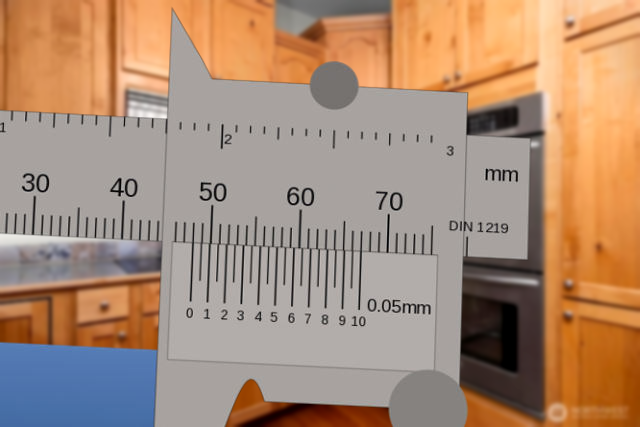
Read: 48.0 mm
